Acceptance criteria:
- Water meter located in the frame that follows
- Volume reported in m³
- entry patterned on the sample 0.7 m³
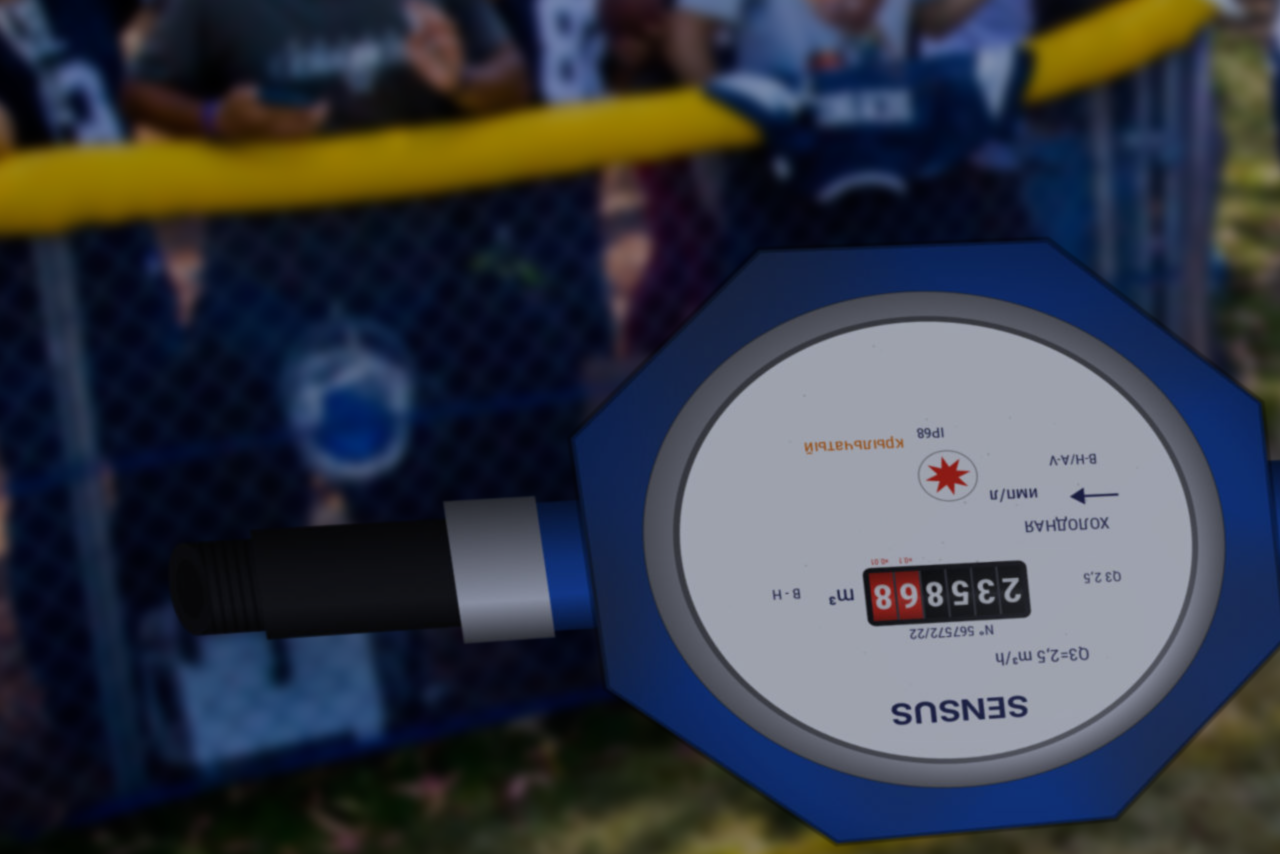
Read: 2358.68 m³
